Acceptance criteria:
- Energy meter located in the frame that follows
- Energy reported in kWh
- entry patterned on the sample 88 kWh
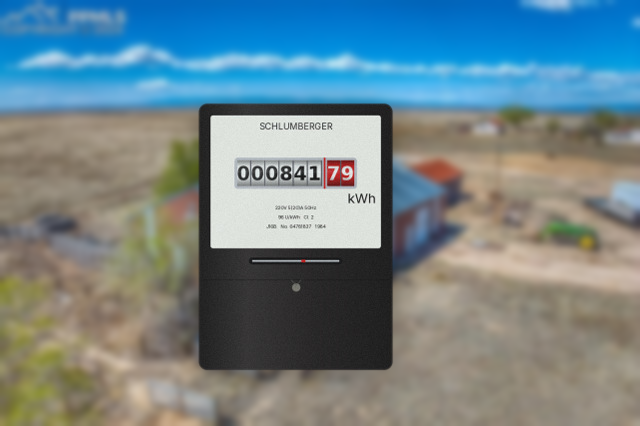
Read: 841.79 kWh
